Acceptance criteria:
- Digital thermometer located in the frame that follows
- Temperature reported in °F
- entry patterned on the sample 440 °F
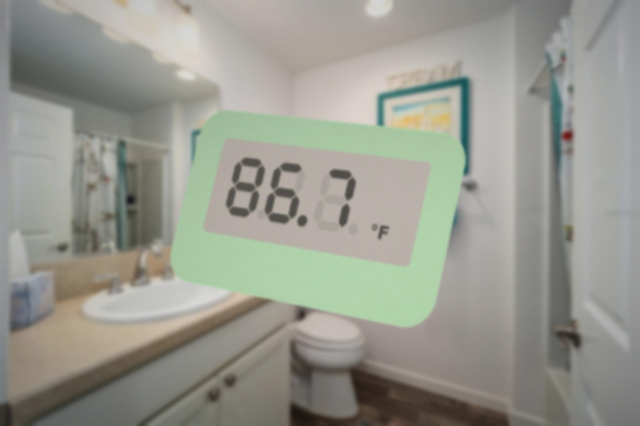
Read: 86.7 °F
